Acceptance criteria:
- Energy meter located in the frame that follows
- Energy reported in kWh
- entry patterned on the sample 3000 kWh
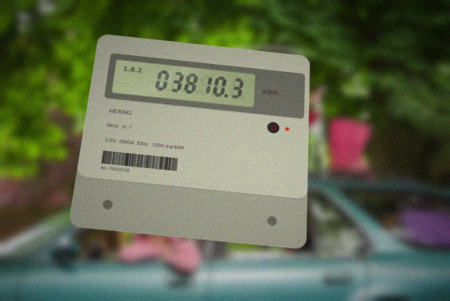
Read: 3810.3 kWh
